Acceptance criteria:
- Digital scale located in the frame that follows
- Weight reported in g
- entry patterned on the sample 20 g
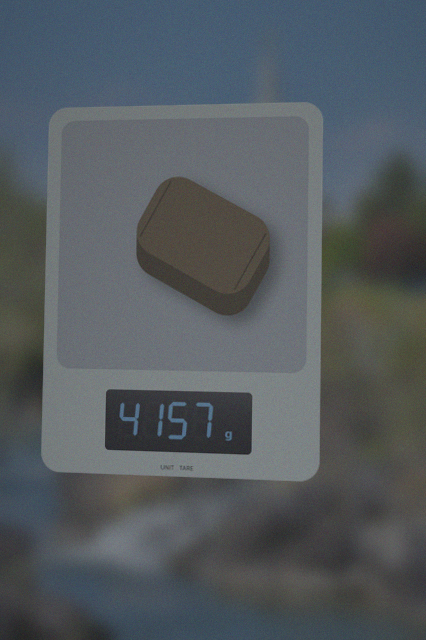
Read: 4157 g
